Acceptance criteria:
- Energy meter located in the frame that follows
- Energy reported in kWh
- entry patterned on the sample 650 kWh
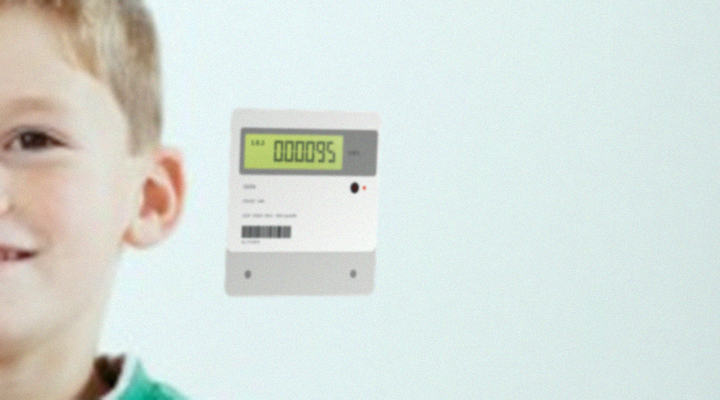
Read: 95 kWh
